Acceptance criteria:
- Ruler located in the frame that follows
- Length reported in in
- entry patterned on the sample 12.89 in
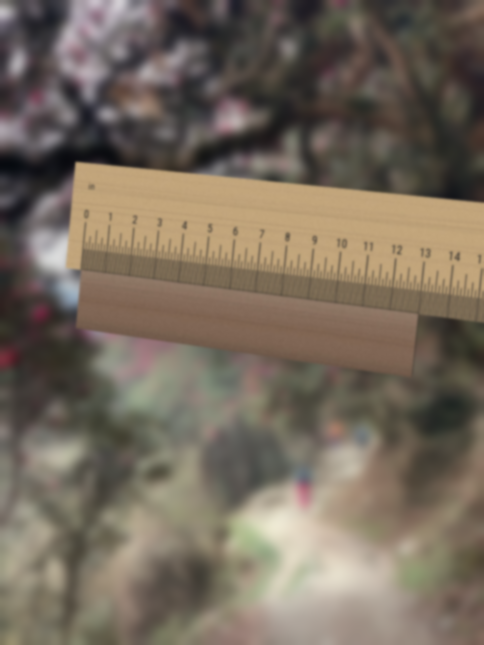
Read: 13 in
